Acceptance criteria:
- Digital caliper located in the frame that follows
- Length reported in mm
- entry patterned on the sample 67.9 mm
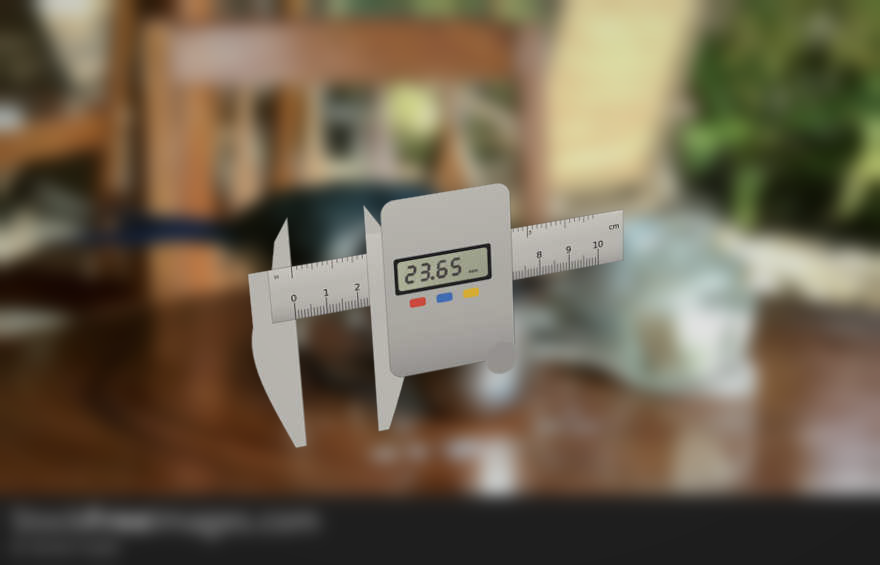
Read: 23.65 mm
